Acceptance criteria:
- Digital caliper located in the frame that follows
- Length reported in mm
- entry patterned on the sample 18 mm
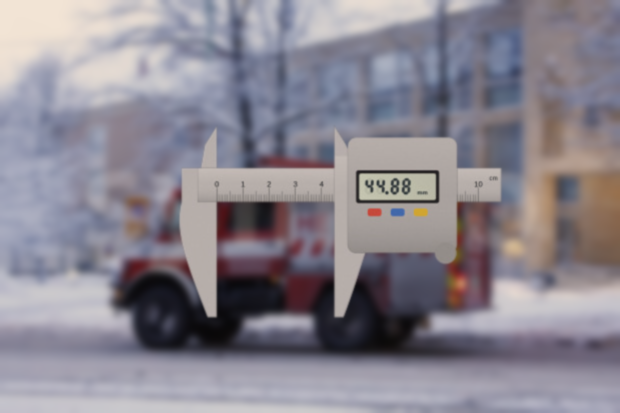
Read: 44.88 mm
